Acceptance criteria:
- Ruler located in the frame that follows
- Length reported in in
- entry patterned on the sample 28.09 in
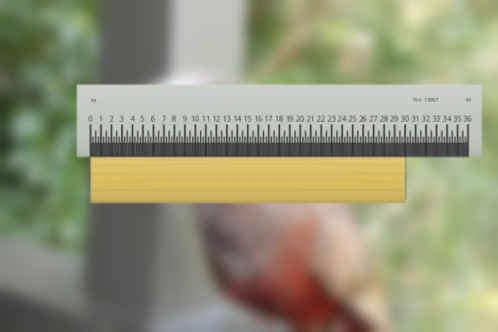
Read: 30 in
